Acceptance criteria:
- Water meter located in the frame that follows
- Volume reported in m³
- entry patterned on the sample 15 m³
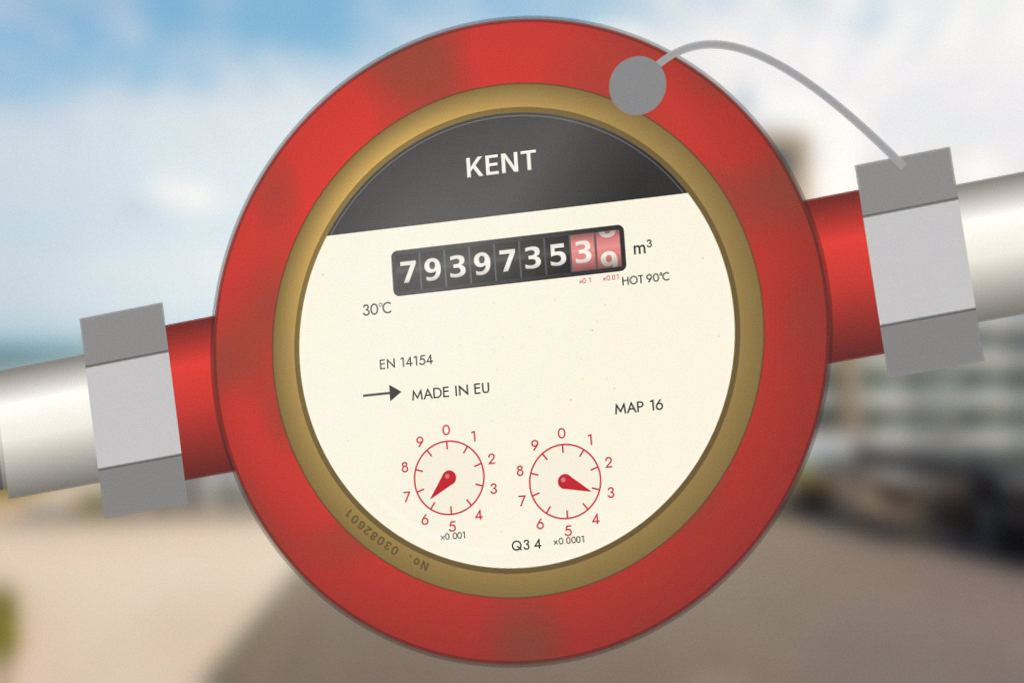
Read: 7939735.3863 m³
